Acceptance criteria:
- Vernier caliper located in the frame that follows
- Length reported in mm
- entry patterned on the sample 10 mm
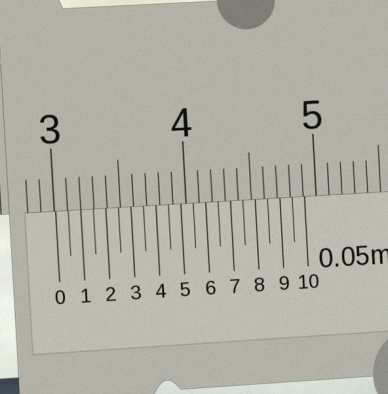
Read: 30.1 mm
